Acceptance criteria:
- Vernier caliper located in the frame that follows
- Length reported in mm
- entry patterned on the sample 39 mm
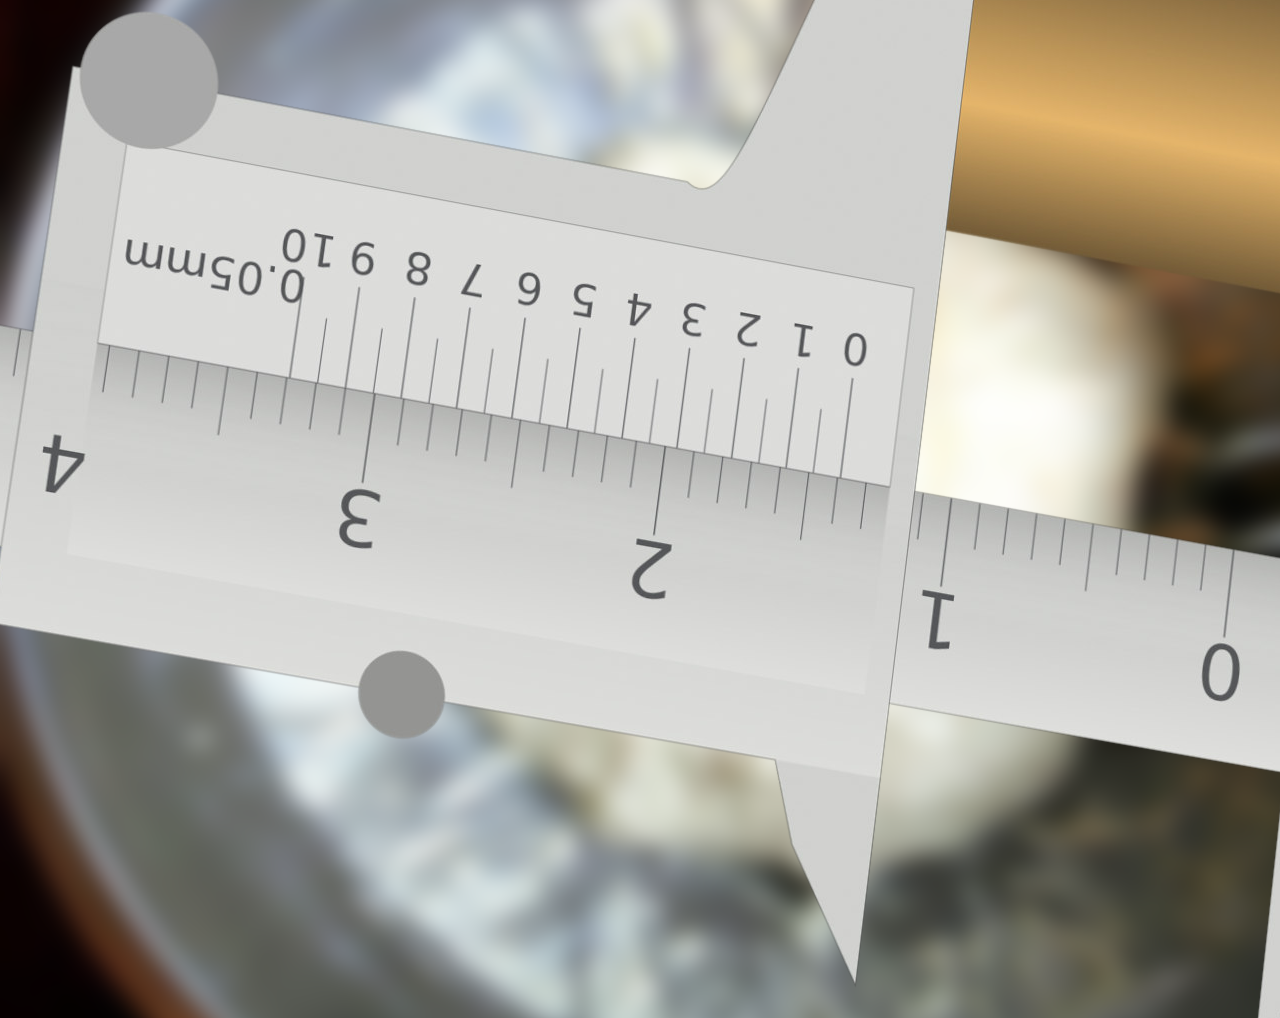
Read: 13.90 mm
